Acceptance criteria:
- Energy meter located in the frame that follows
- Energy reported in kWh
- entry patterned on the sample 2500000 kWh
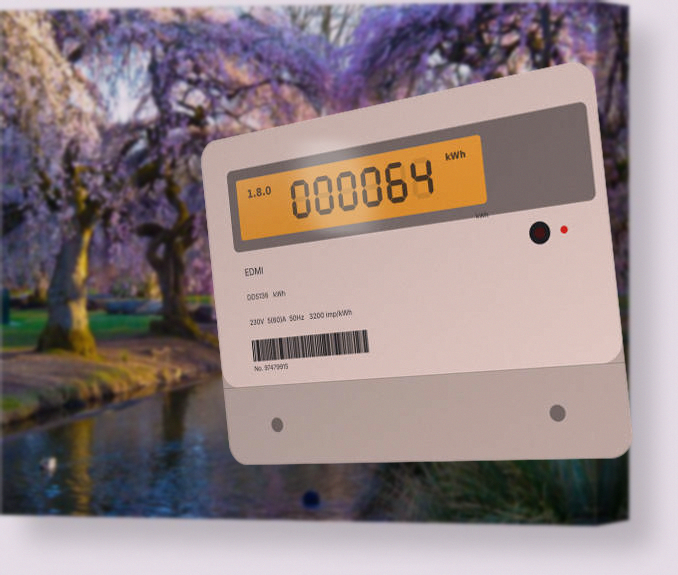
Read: 64 kWh
